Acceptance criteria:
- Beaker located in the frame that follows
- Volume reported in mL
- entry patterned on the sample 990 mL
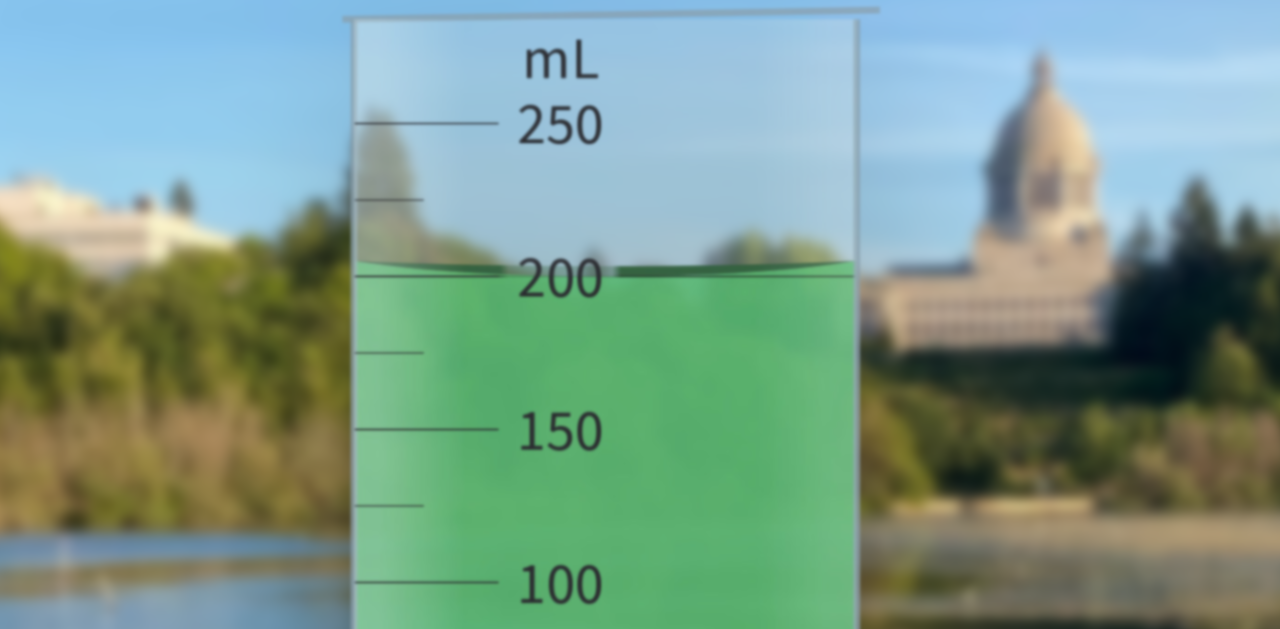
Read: 200 mL
